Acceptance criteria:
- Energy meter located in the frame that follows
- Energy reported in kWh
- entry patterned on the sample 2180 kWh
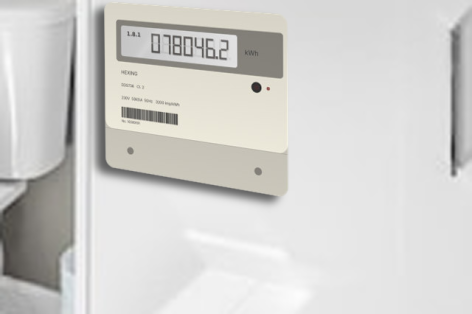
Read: 78046.2 kWh
